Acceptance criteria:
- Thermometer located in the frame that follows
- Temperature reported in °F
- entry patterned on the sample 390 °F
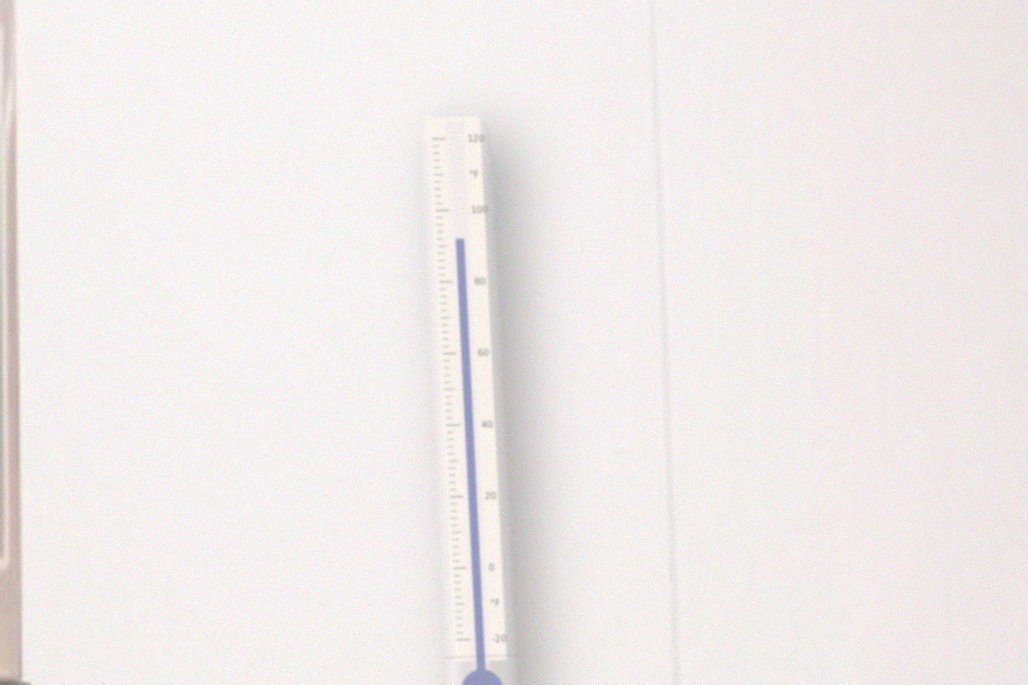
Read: 92 °F
